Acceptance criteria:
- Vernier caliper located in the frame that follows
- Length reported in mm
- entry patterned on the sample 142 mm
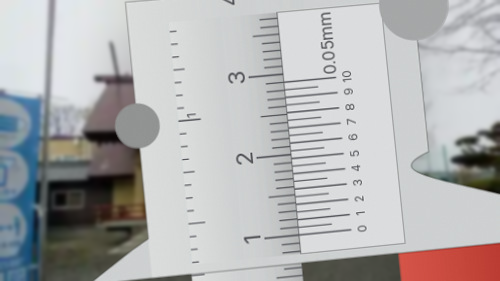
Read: 10.0 mm
